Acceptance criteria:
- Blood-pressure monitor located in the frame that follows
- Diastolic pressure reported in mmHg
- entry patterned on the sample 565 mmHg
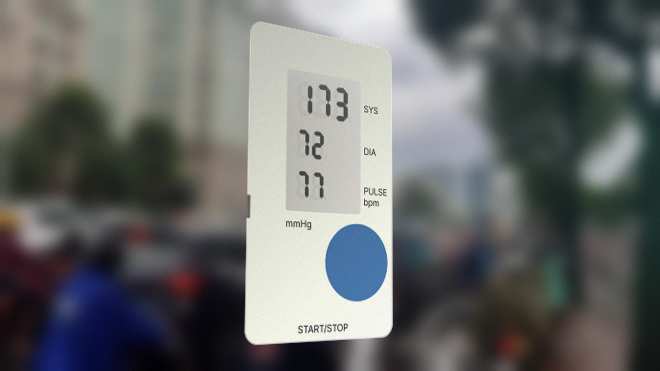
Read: 72 mmHg
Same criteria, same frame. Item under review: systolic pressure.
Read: 173 mmHg
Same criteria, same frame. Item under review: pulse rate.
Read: 77 bpm
